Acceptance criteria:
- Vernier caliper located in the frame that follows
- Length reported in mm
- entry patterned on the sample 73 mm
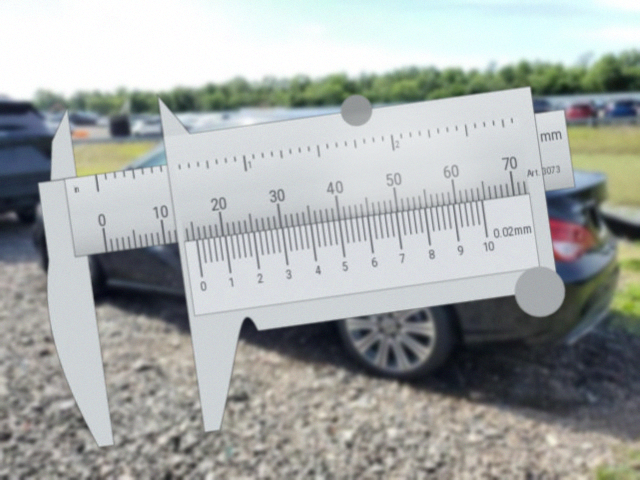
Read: 15.5 mm
